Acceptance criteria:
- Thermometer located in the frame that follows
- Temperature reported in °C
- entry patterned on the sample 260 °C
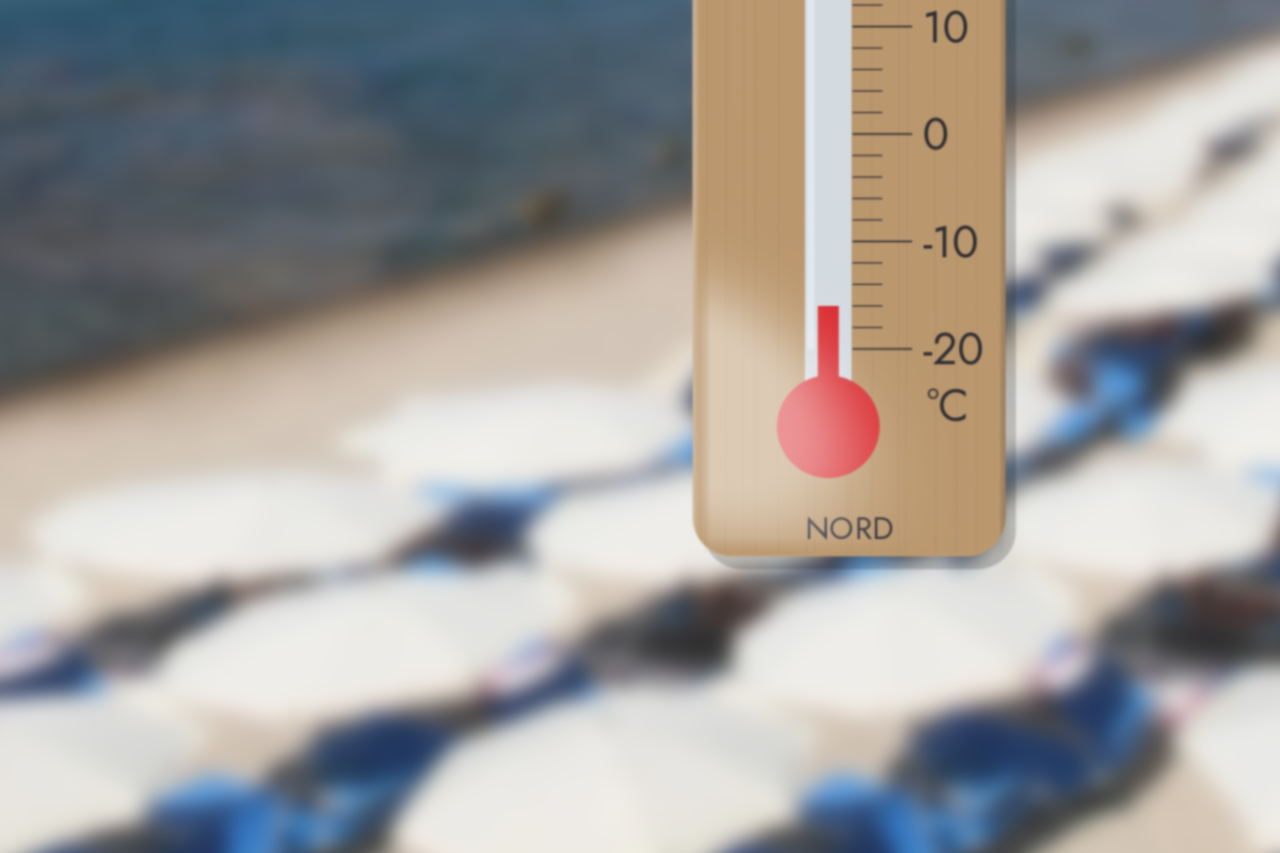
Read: -16 °C
